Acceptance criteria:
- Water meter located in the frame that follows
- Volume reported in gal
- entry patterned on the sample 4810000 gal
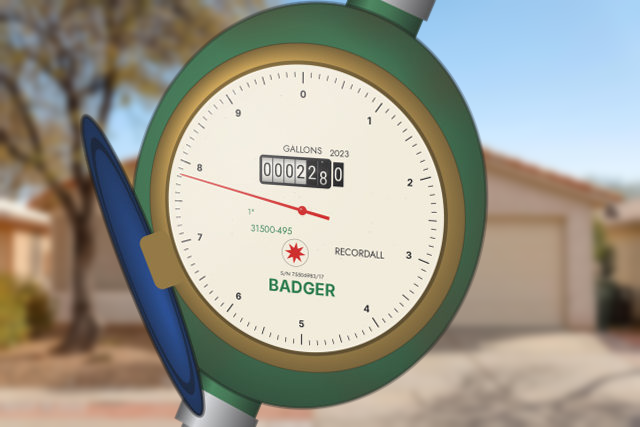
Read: 2277.8 gal
